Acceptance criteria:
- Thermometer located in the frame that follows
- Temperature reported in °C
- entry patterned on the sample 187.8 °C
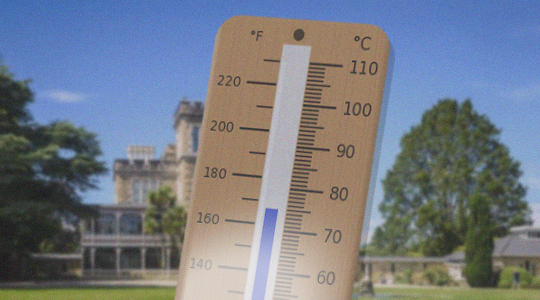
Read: 75 °C
